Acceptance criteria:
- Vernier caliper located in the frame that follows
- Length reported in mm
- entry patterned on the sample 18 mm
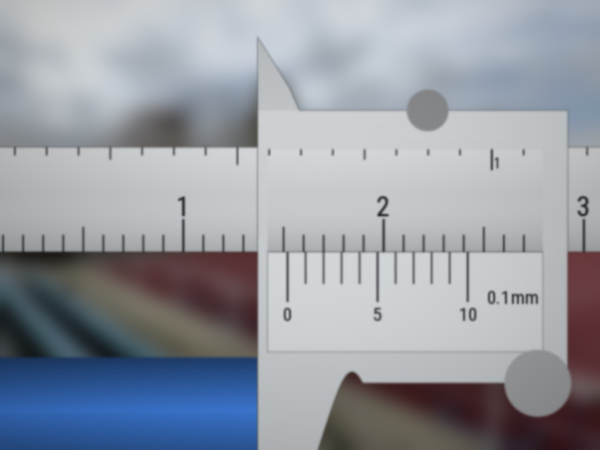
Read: 15.2 mm
